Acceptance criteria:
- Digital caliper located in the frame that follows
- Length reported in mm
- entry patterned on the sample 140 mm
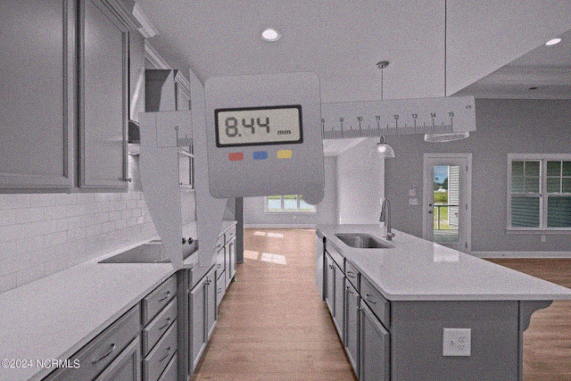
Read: 8.44 mm
